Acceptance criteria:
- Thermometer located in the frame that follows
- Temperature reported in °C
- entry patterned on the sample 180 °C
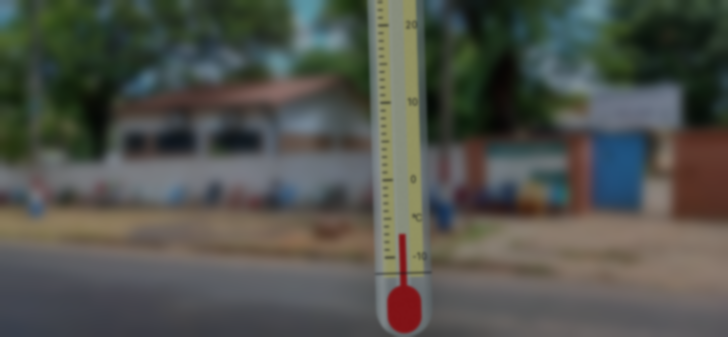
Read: -7 °C
